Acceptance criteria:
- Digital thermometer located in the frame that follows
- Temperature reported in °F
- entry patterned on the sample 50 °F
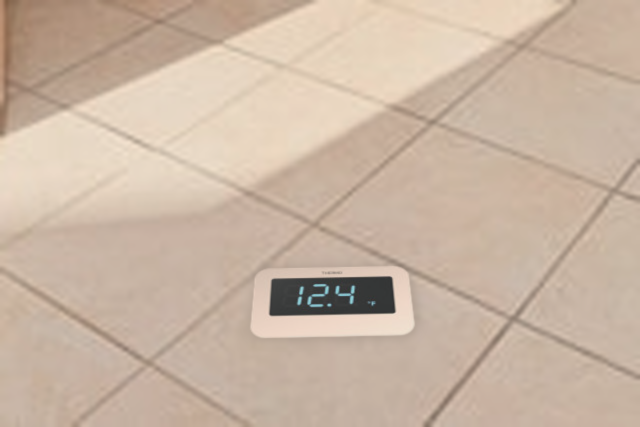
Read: 12.4 °F
